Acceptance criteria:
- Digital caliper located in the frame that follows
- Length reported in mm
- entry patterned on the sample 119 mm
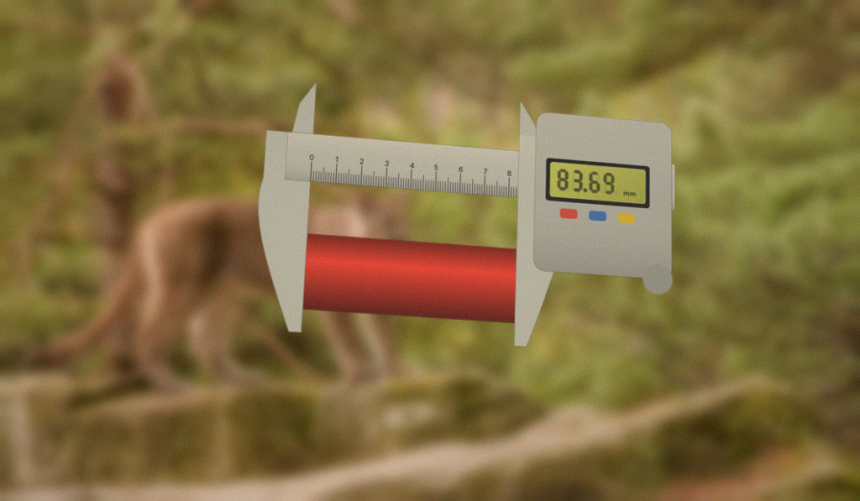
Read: 83.69 mm
